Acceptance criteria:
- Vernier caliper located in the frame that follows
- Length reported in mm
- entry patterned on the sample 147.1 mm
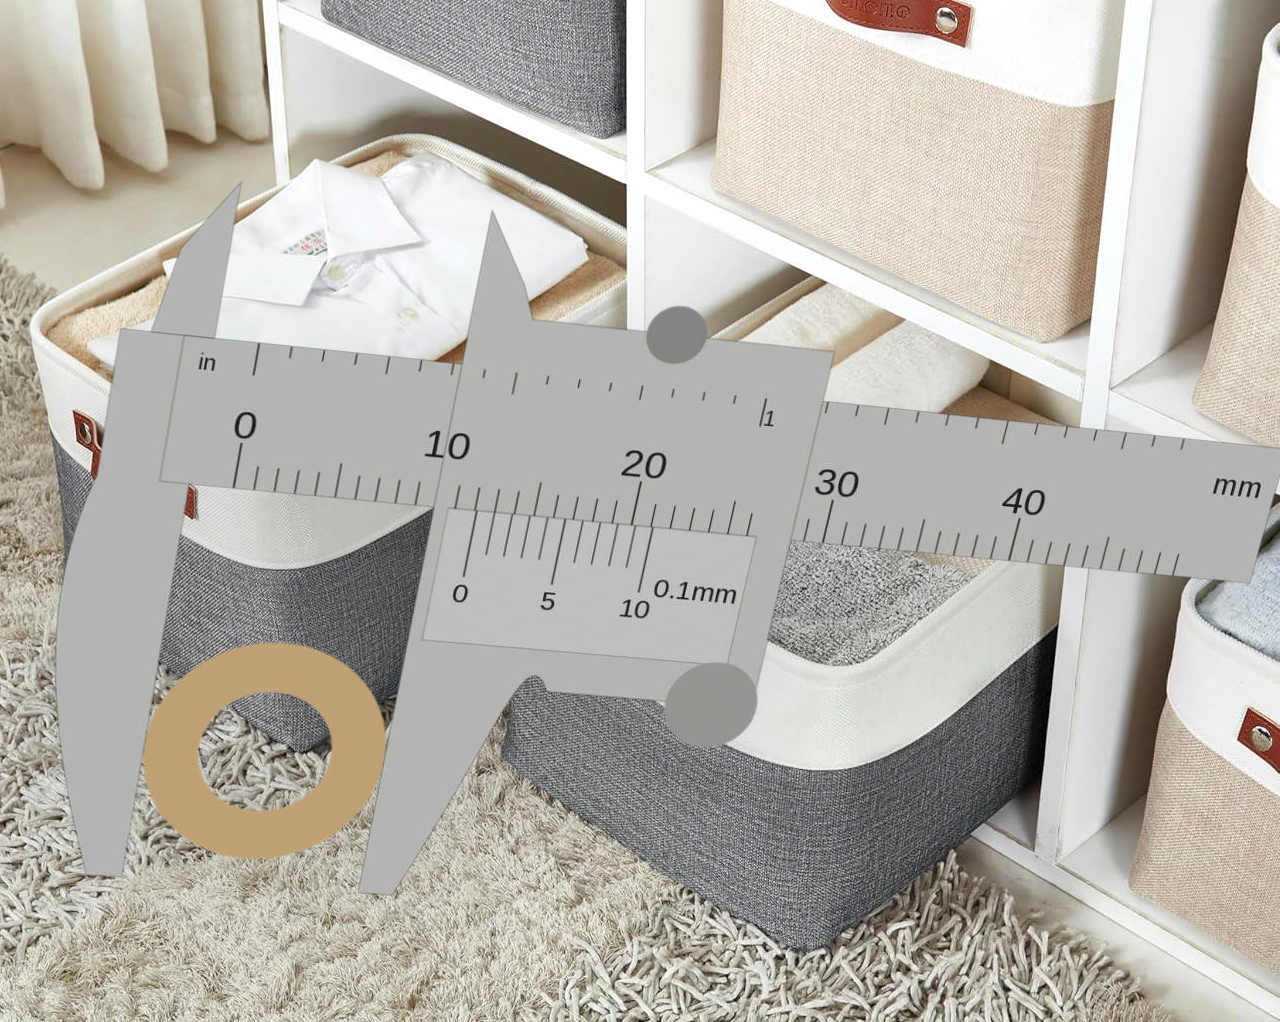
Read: 12.1 mm
